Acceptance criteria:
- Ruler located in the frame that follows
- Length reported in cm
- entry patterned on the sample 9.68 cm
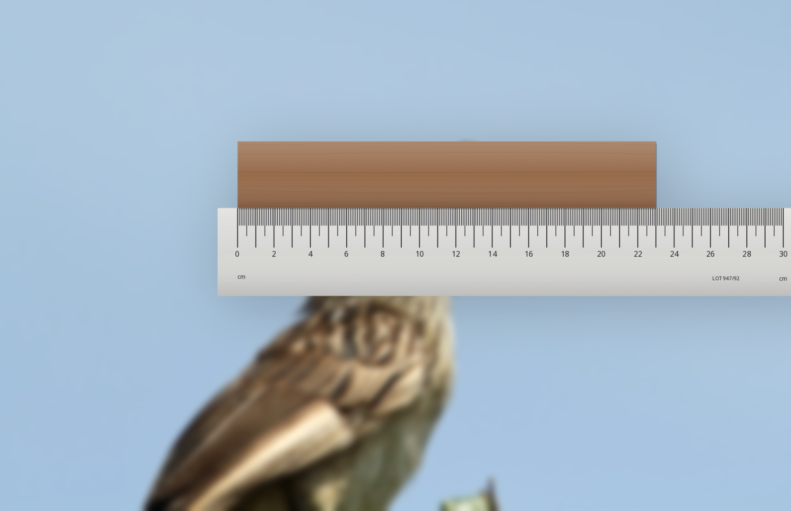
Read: 23 cm
